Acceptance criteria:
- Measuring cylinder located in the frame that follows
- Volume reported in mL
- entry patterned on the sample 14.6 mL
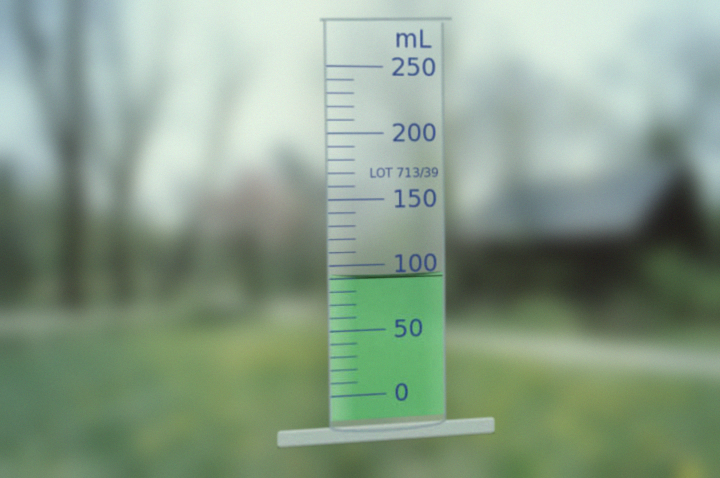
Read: 90 mL
